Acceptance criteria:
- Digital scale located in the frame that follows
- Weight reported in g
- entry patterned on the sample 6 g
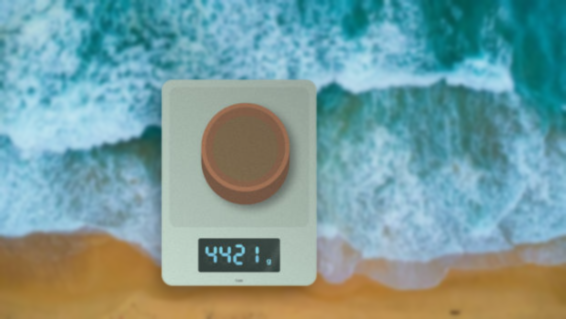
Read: 4421 g
